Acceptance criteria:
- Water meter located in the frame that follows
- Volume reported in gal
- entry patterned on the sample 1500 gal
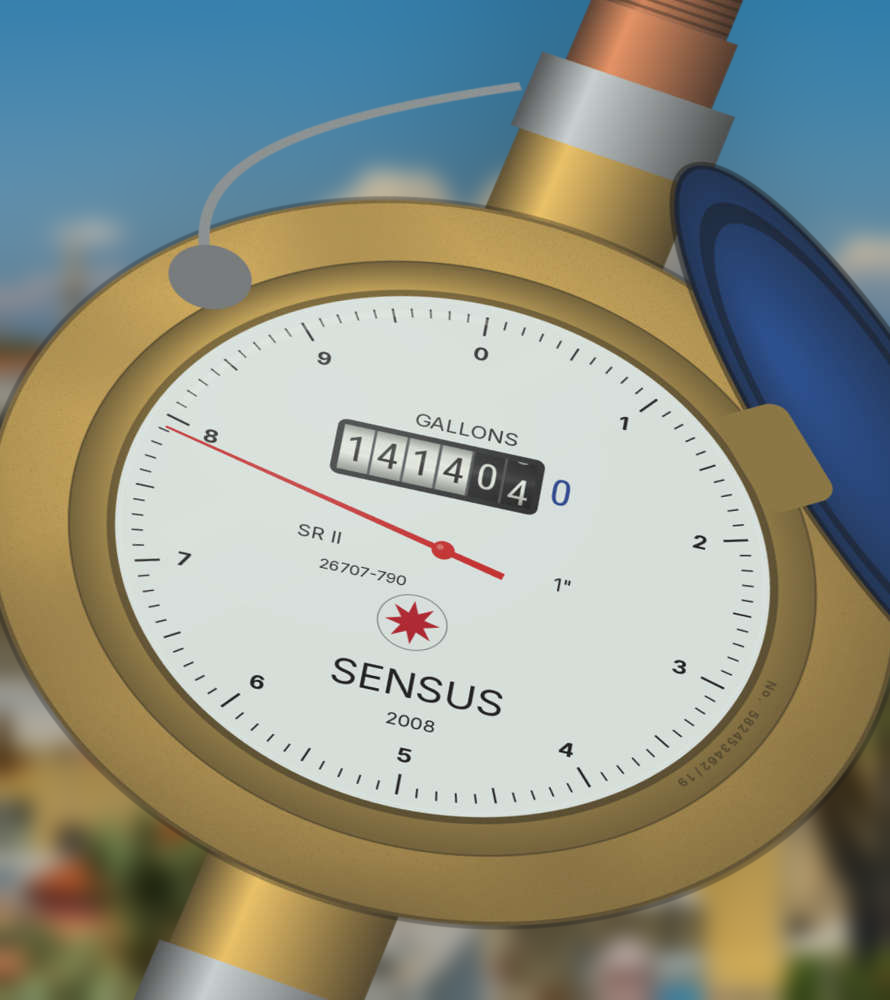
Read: 1414037.9 gal
